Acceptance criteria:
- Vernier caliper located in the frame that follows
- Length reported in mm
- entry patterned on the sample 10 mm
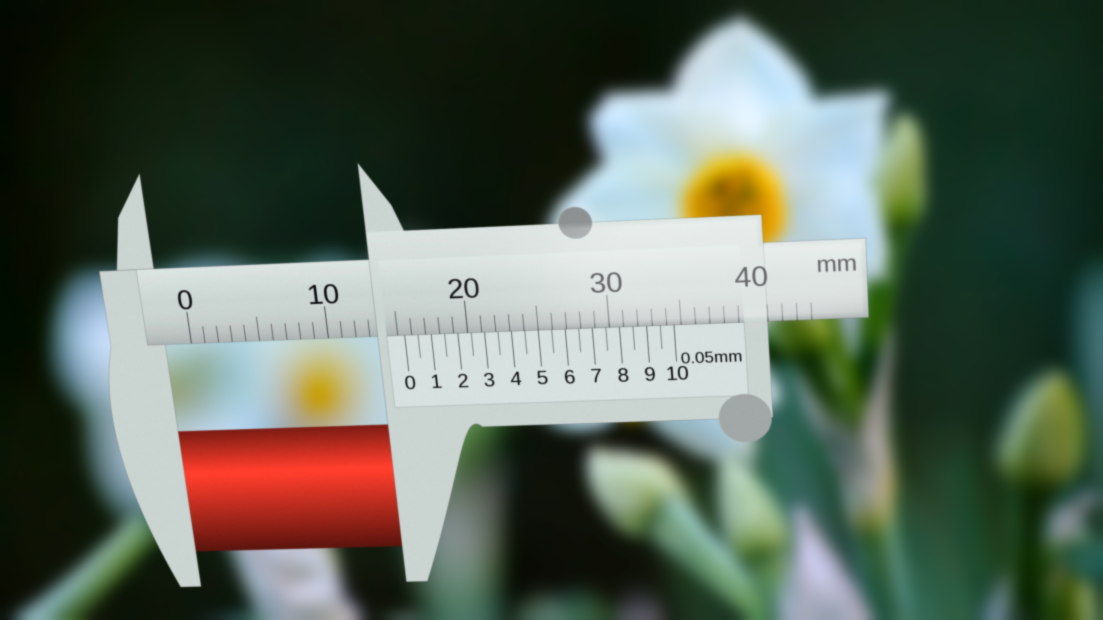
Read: 15.5 mm
